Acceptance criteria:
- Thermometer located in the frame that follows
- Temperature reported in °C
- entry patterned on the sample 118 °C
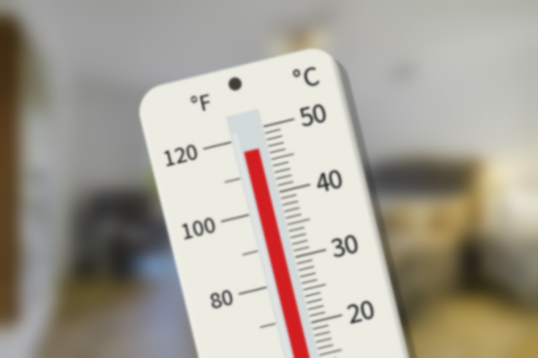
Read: 47 °C
